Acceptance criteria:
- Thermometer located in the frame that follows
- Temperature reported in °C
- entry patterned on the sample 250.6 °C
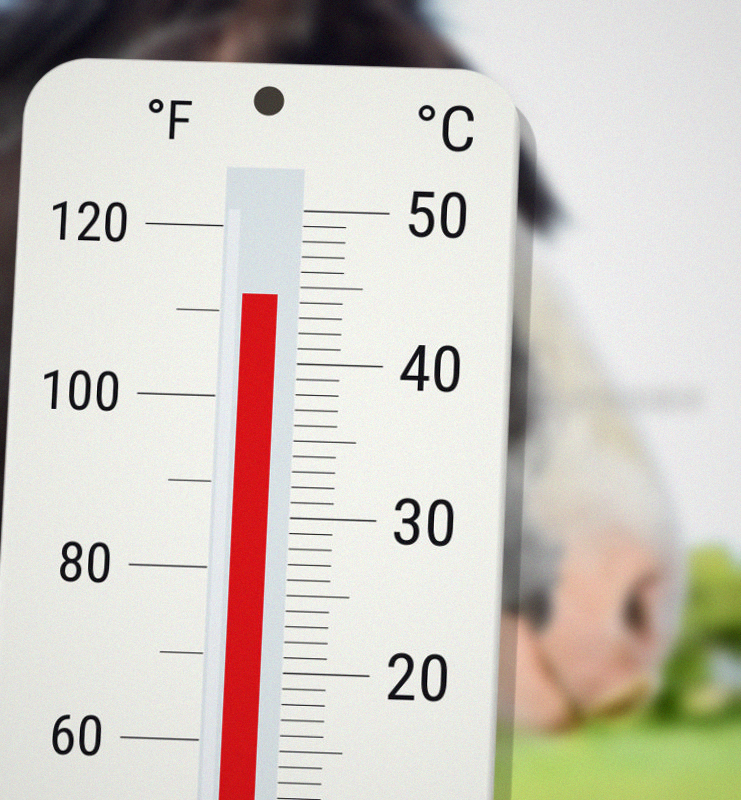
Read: 44.5 °C
